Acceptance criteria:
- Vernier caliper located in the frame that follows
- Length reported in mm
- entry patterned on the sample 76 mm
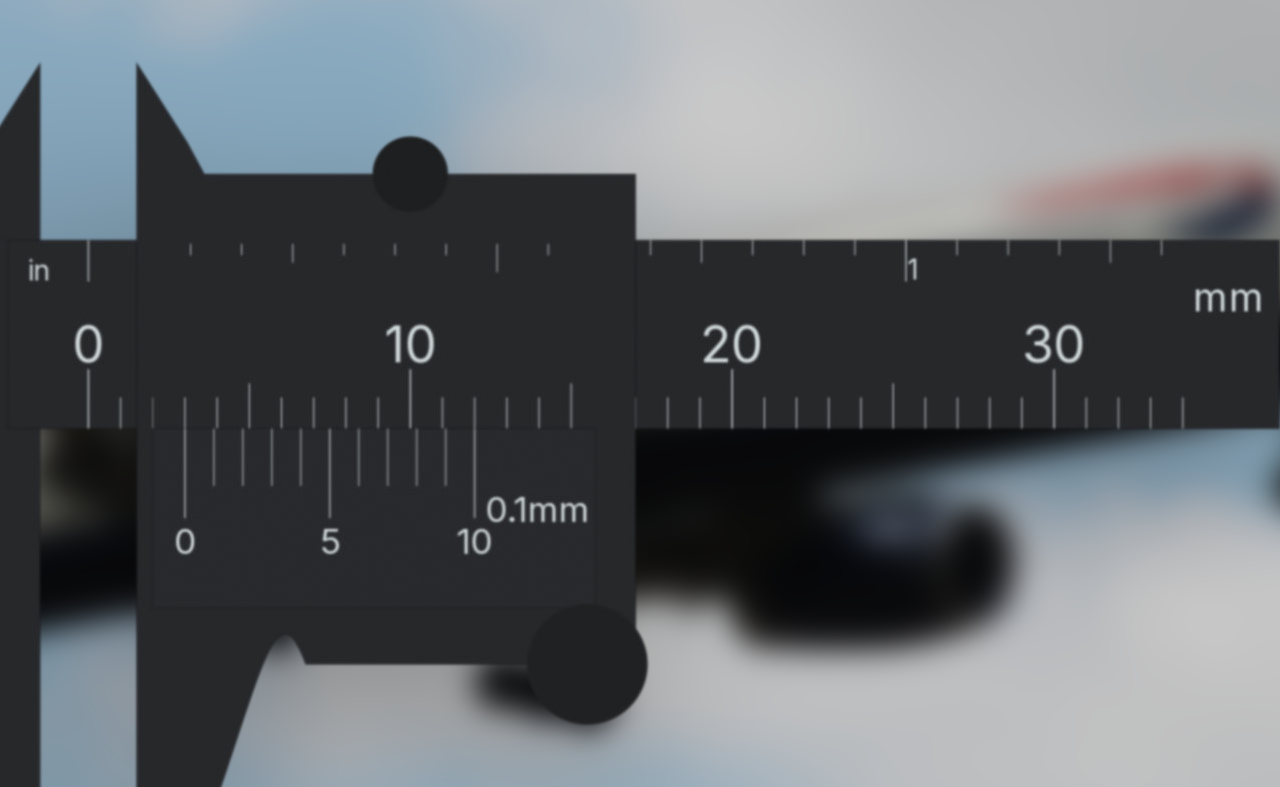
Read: 3.0 mm
